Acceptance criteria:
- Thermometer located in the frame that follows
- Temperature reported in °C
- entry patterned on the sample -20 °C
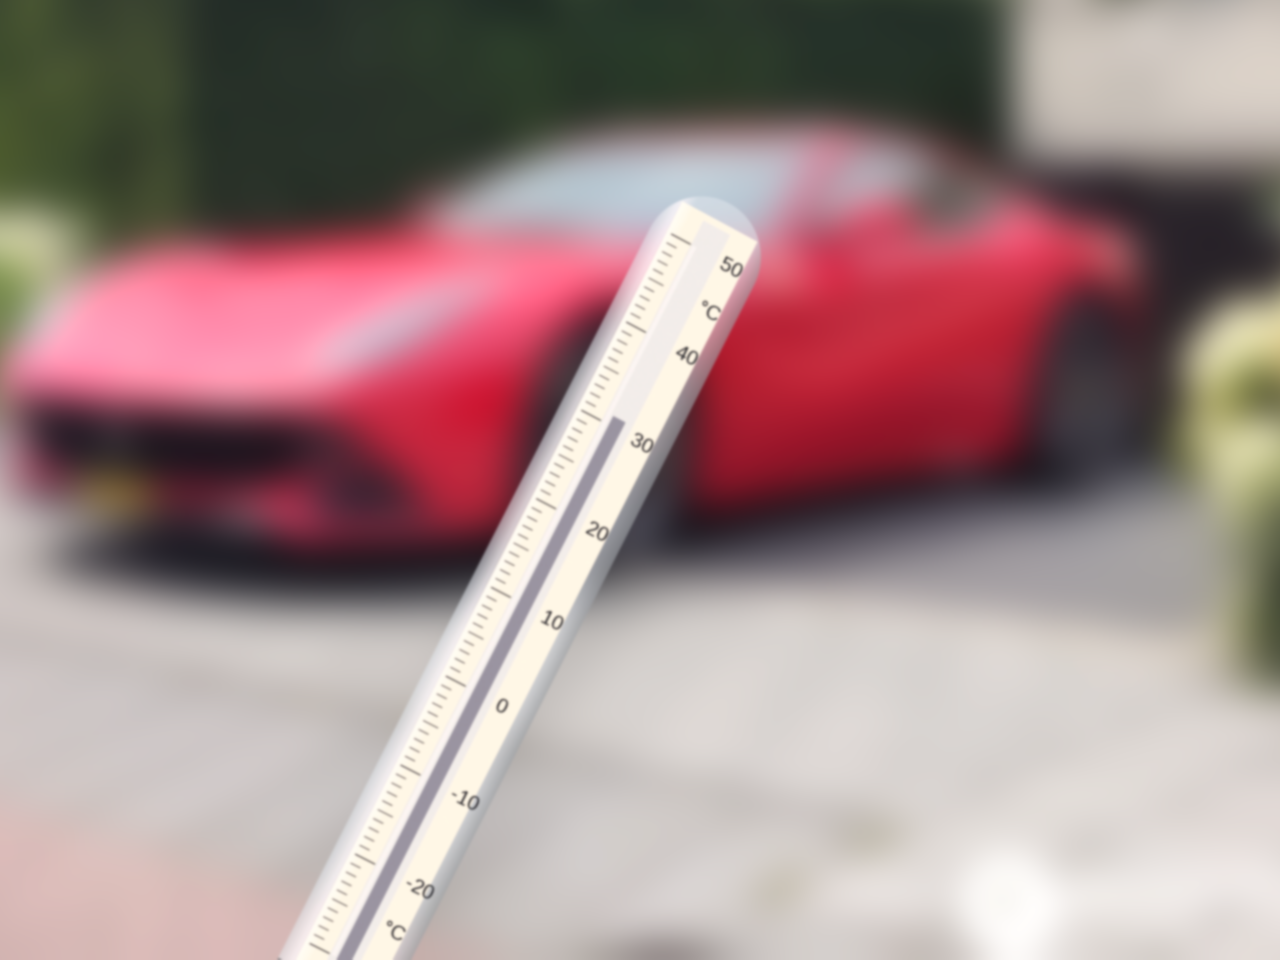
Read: 31 °C
